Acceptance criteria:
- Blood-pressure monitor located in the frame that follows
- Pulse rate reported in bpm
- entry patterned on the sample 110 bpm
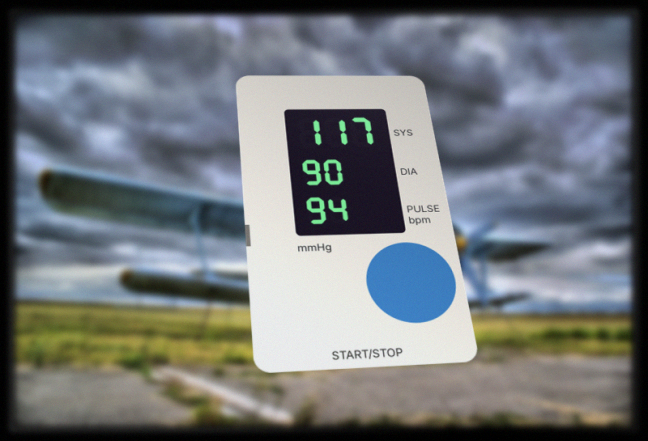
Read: 94 bpm
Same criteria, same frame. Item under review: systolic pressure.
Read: 117 mmHg
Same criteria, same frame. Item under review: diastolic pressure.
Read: 90 mmHg
